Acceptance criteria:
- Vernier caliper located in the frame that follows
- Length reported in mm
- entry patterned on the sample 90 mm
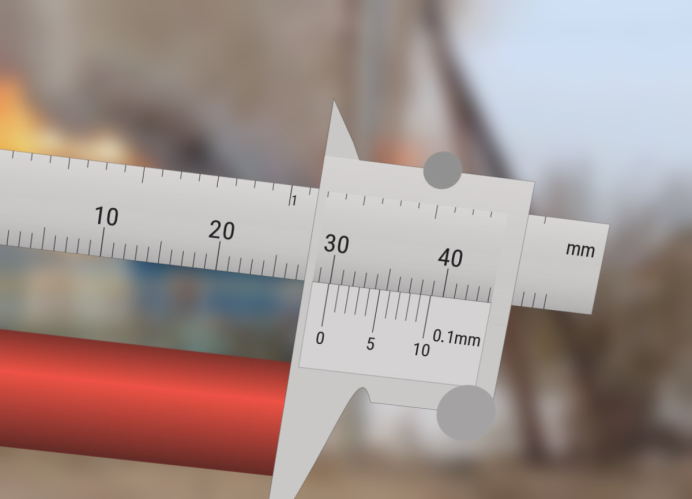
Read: 29.9 mm
